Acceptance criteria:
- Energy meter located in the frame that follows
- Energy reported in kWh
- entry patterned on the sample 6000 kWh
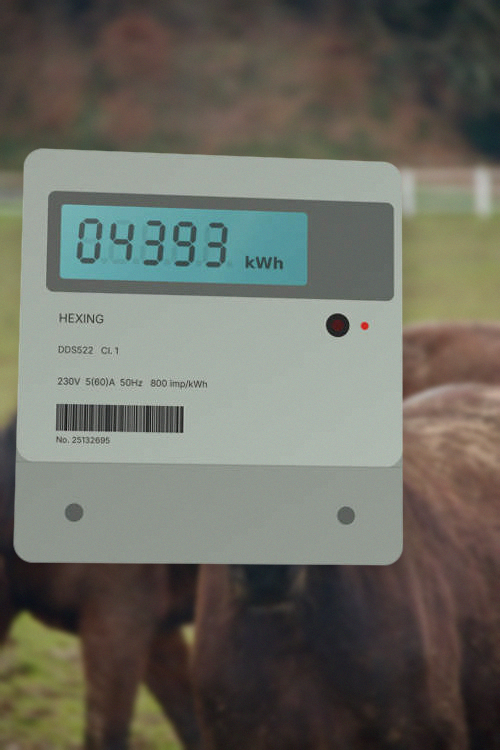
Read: 4393 kWh
